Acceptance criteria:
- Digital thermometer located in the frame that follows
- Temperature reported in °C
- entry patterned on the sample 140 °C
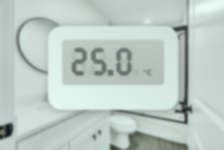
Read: 25.0 °C
